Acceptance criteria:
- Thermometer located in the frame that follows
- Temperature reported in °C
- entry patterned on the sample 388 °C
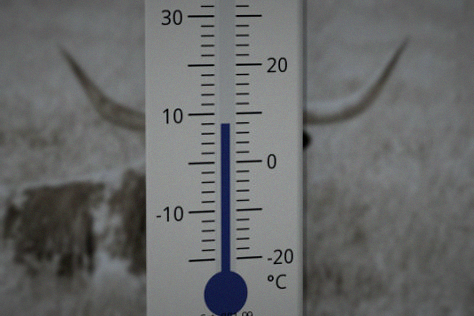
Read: 8 °C
